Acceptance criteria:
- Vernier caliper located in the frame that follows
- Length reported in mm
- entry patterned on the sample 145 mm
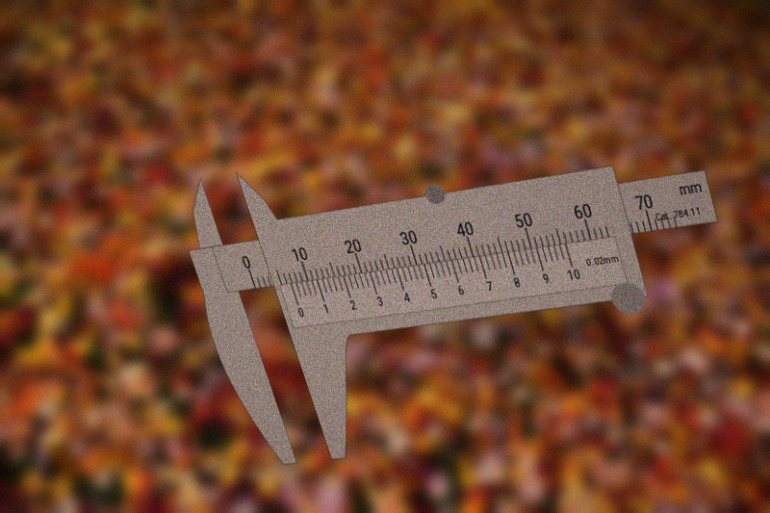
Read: 6.8 mm
